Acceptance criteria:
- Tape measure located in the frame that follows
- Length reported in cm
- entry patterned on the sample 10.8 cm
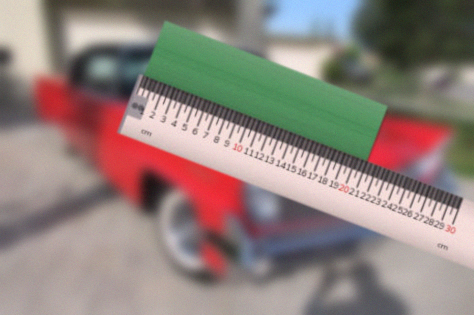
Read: 21 cm
